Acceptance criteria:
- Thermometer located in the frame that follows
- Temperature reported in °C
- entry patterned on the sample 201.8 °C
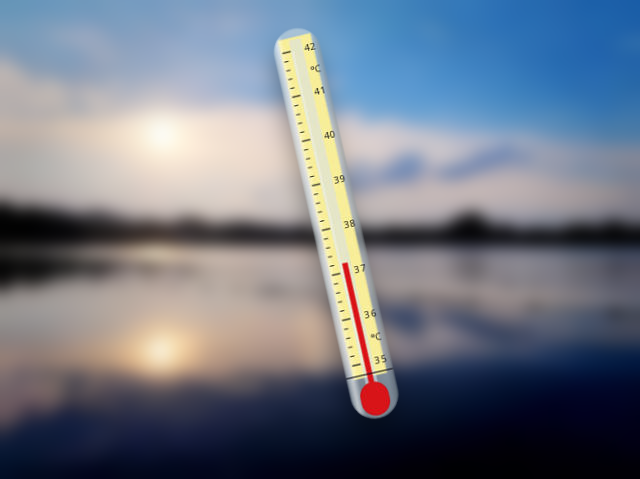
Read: 37.2 °C
